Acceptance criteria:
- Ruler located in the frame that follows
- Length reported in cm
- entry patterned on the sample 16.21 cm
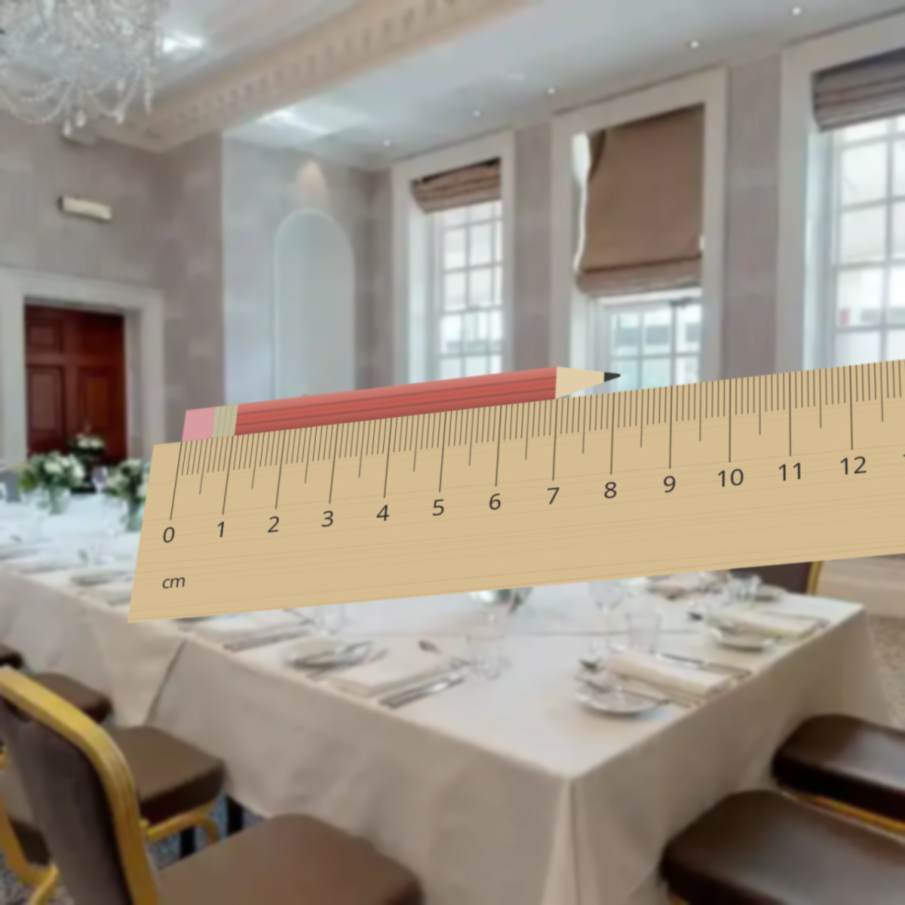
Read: 8.1 cm
